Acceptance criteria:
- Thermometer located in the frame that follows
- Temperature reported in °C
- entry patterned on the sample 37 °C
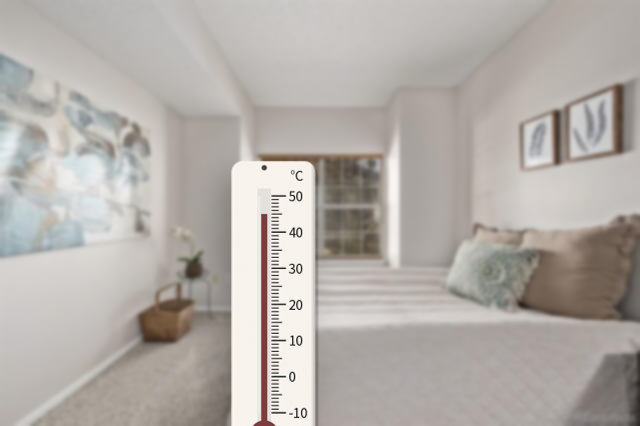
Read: 45 °C
